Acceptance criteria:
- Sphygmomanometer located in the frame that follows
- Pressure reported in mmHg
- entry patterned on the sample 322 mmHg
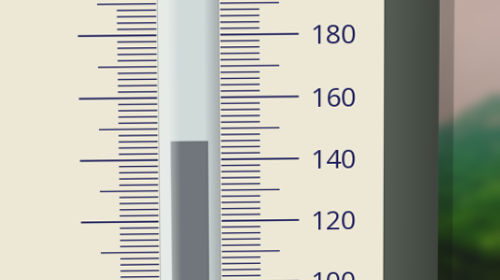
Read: 146 mmHg
